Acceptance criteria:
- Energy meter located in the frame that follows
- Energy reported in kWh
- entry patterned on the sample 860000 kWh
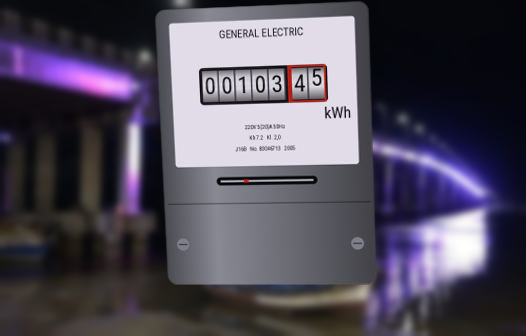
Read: 103.45 kWh
